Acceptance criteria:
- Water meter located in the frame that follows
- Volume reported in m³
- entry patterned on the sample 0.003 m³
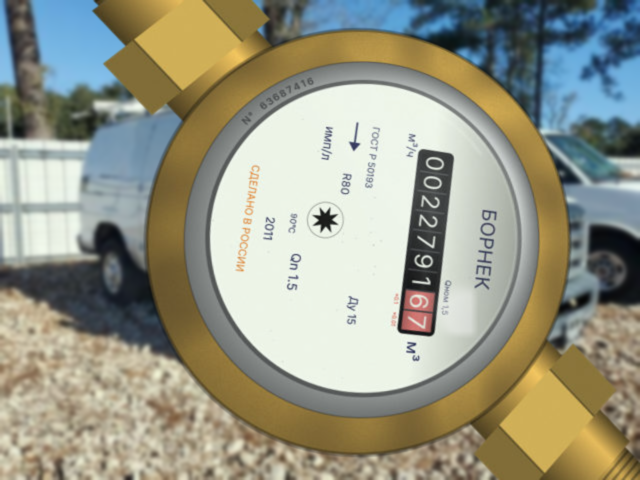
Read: 22791.67 m³
